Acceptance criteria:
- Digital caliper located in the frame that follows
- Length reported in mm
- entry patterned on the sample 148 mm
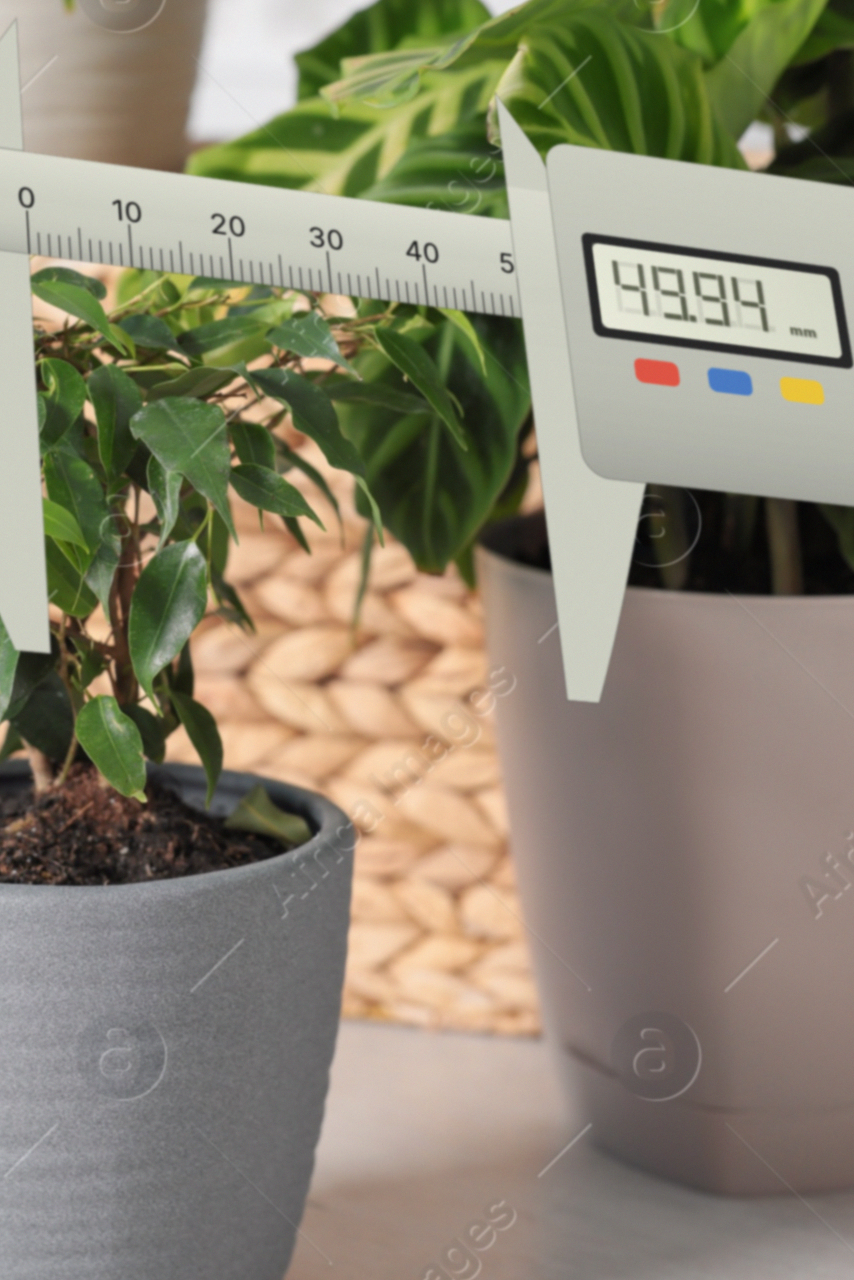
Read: 49.94 mm
